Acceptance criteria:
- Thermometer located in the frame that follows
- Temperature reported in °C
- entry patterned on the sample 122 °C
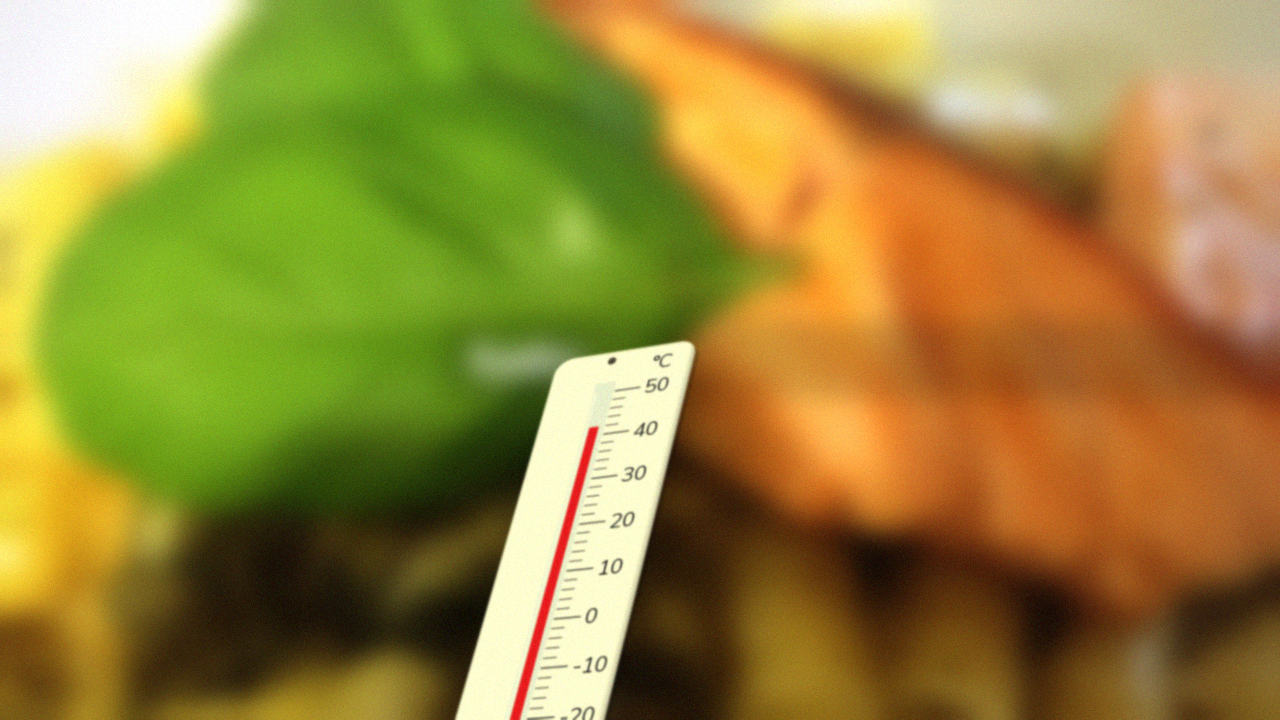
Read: 42 °C
